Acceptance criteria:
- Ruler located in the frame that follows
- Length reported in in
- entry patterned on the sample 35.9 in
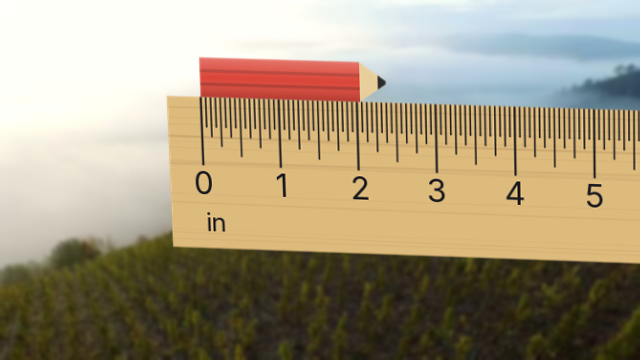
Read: 2.375 in
